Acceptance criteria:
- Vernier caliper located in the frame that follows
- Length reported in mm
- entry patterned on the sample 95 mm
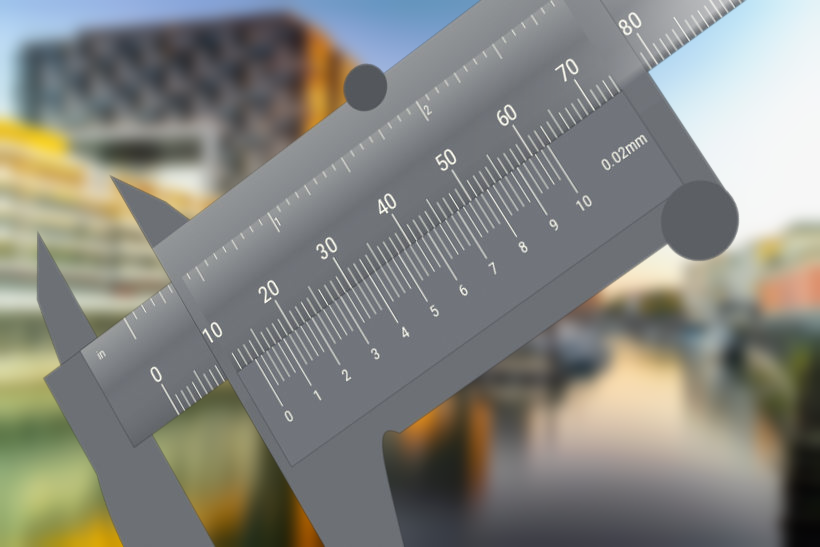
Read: 13.4 mm
